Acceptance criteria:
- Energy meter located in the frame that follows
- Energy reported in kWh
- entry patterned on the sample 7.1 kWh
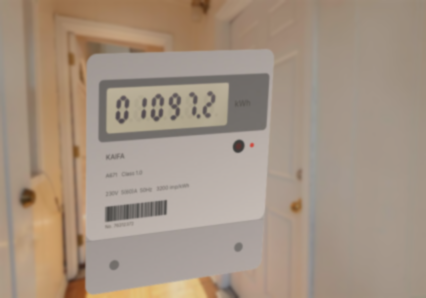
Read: 1097.2 kWh
